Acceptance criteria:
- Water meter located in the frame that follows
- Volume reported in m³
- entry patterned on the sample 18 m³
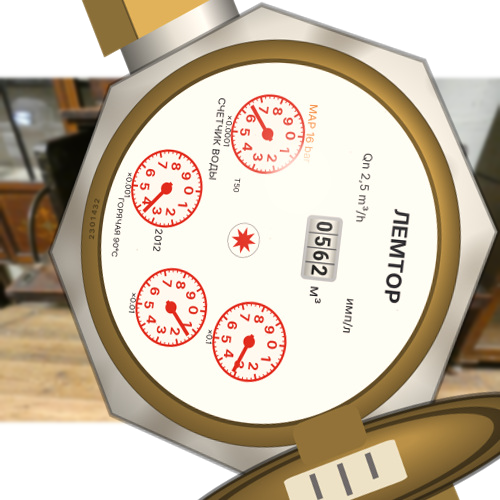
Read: 562.3136 m³
